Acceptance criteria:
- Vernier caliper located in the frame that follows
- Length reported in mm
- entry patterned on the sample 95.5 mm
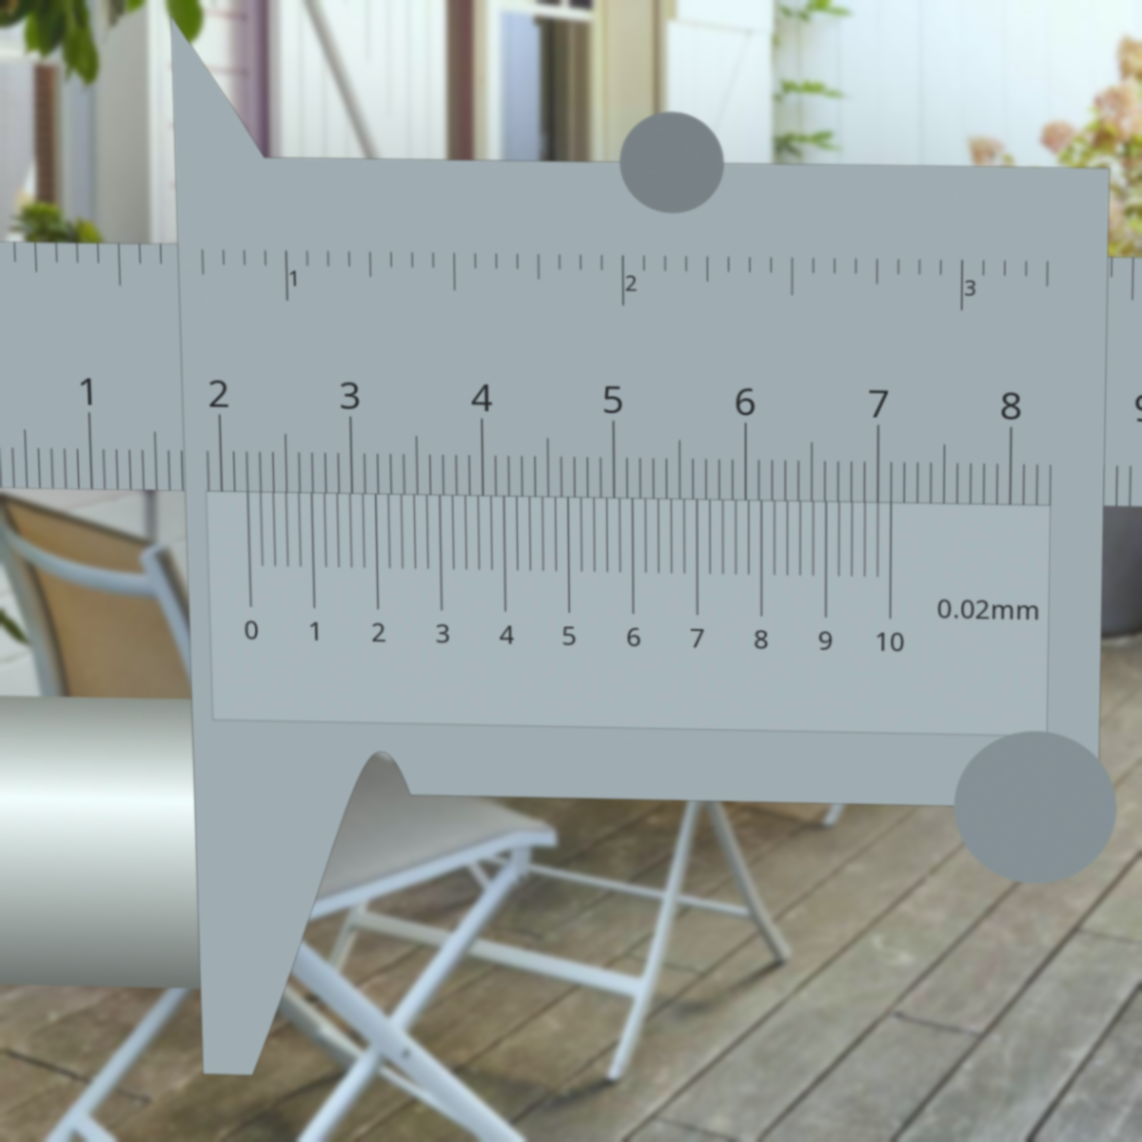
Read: 22.0 mm
